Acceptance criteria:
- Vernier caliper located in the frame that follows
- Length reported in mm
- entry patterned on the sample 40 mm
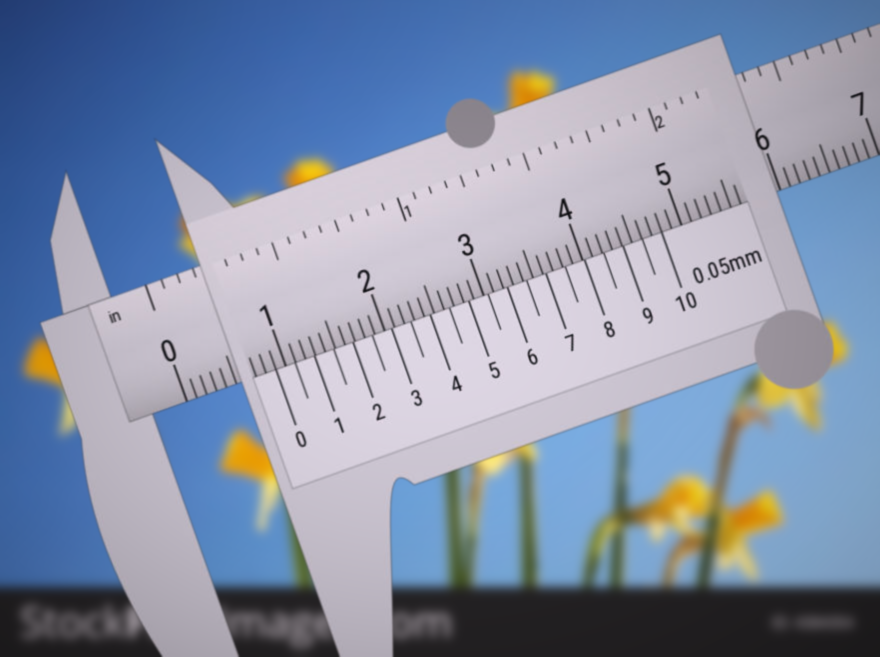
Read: 9.0 mm
